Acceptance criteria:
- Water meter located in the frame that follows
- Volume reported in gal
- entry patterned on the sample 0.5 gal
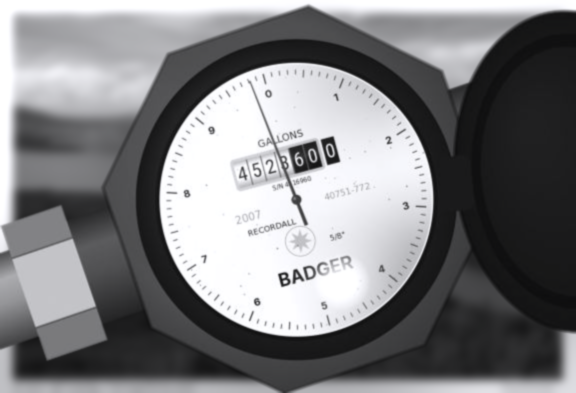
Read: 4523599.8 gal
